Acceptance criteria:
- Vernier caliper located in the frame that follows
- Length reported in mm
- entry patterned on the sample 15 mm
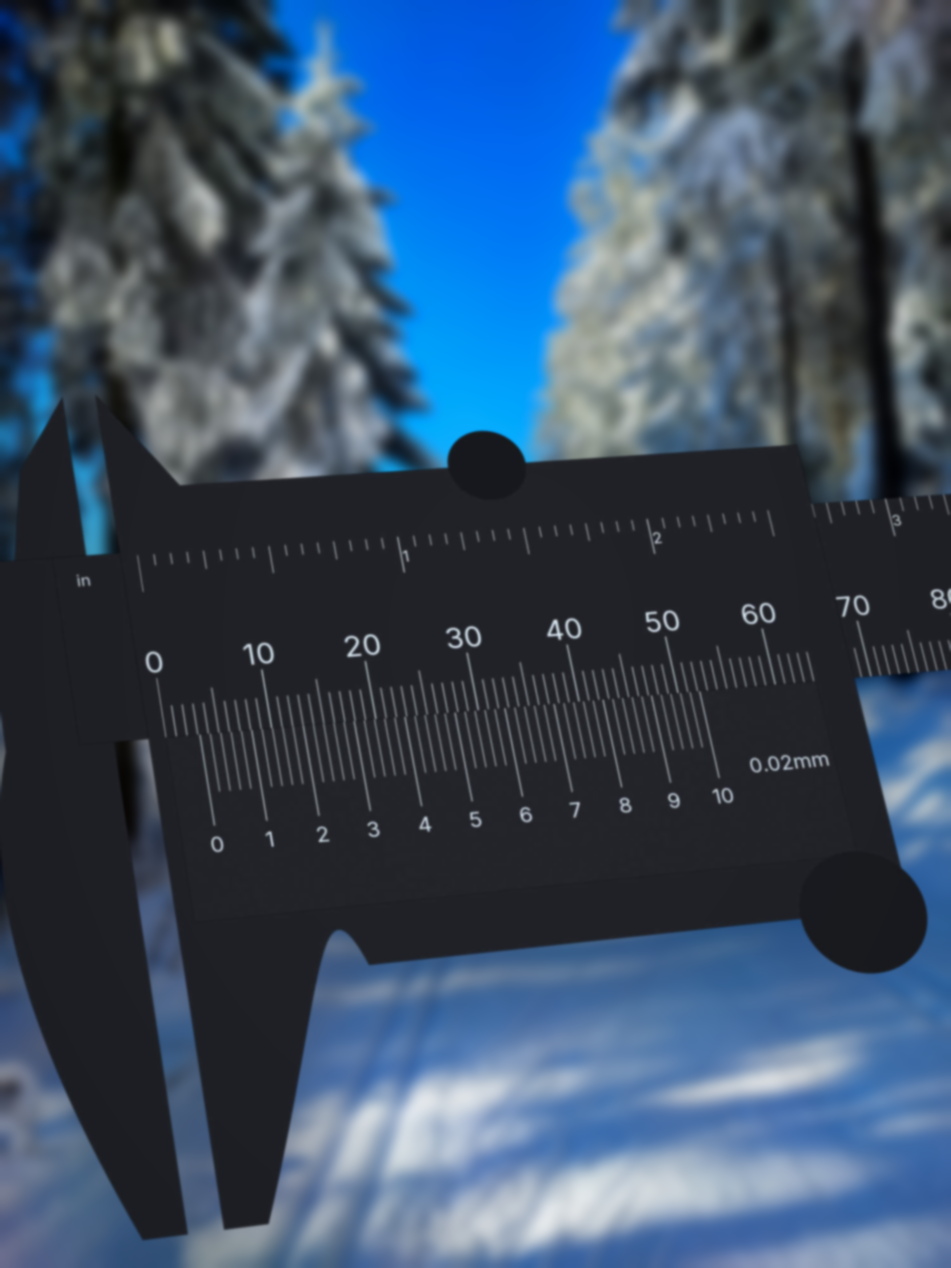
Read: 3.2 mm
